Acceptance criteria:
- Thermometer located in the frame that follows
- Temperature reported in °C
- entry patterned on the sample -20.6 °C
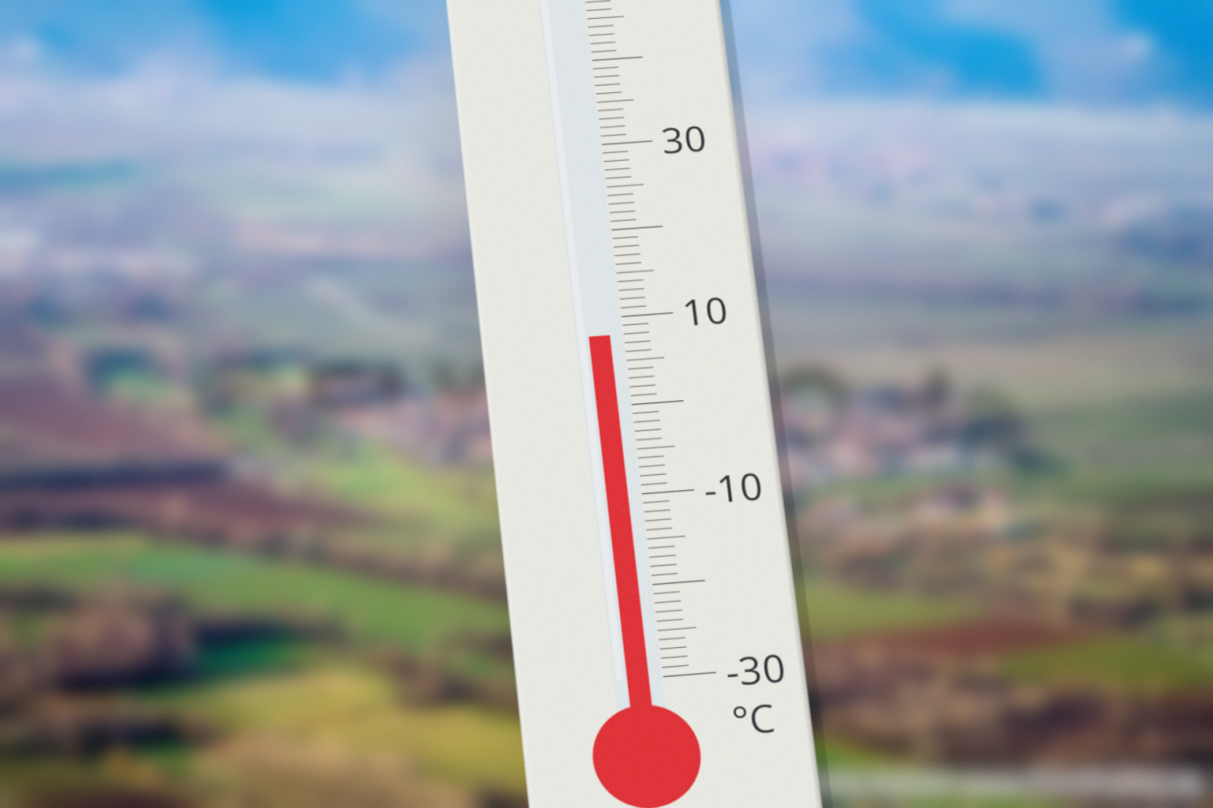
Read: 8 °C
